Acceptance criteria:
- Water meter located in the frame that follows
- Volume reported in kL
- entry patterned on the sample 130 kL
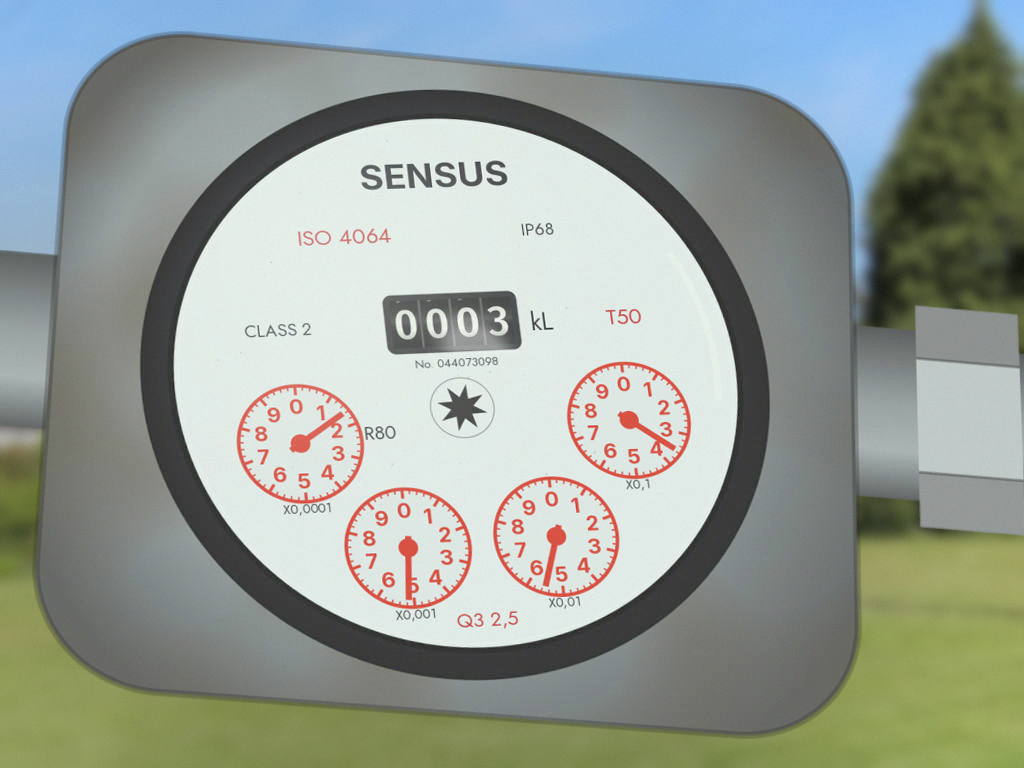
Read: 3.3551 kL
